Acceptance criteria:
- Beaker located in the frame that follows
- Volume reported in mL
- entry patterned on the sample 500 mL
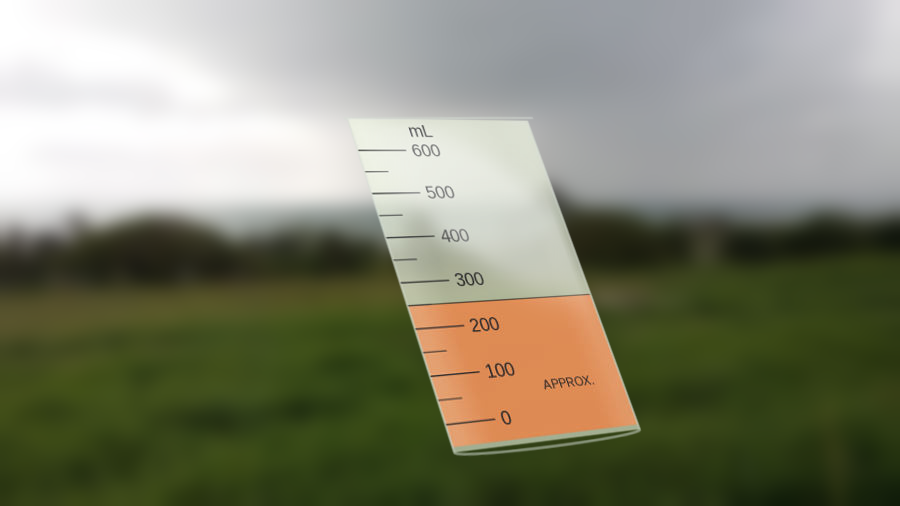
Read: 250 mL
